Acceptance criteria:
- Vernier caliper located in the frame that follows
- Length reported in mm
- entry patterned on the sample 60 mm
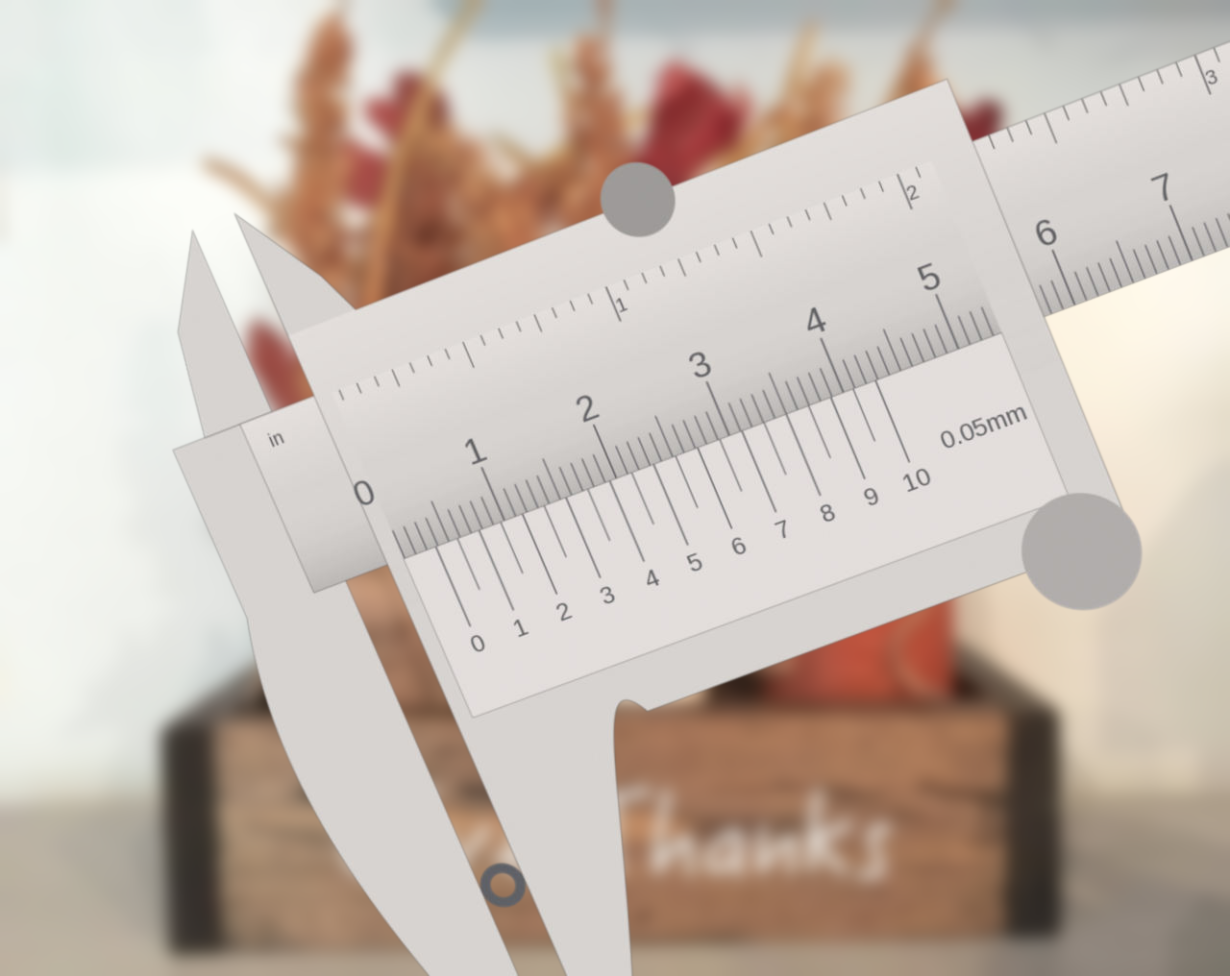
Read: 3.8 mm
